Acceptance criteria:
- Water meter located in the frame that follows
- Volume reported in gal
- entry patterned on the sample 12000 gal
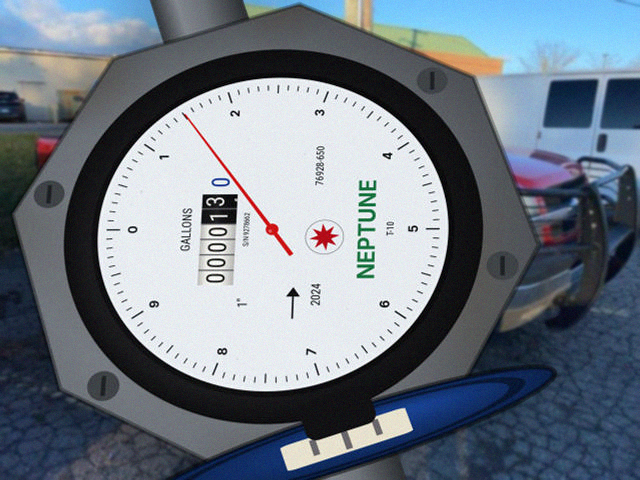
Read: 131.5 gal
